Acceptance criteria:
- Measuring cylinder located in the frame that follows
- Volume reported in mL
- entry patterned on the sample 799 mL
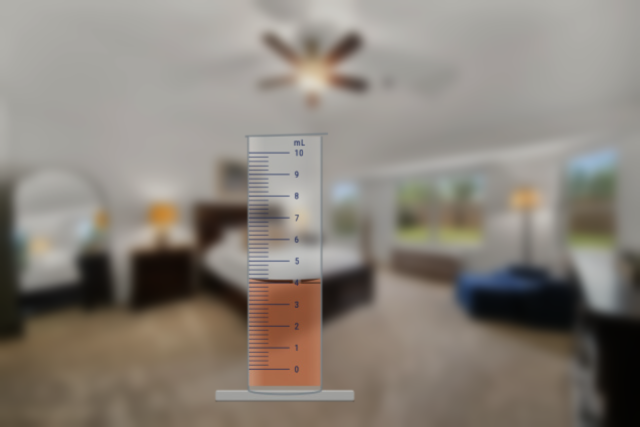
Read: 4 mL
